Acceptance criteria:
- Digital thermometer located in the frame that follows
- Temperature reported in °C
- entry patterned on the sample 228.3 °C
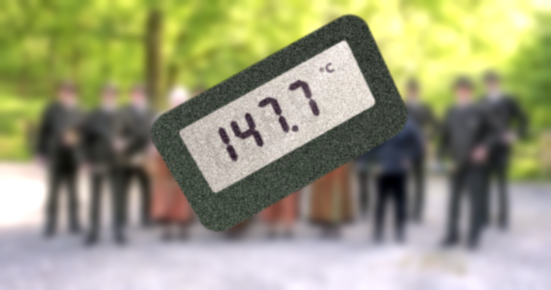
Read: 147.7 °C
